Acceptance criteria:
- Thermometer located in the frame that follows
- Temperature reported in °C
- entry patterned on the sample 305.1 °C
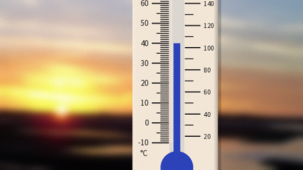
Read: 40 °C
